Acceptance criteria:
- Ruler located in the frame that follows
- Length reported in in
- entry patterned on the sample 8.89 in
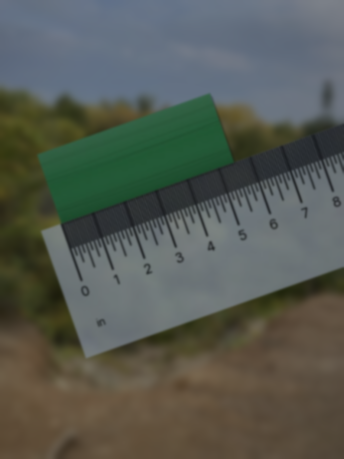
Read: 5.5 in
